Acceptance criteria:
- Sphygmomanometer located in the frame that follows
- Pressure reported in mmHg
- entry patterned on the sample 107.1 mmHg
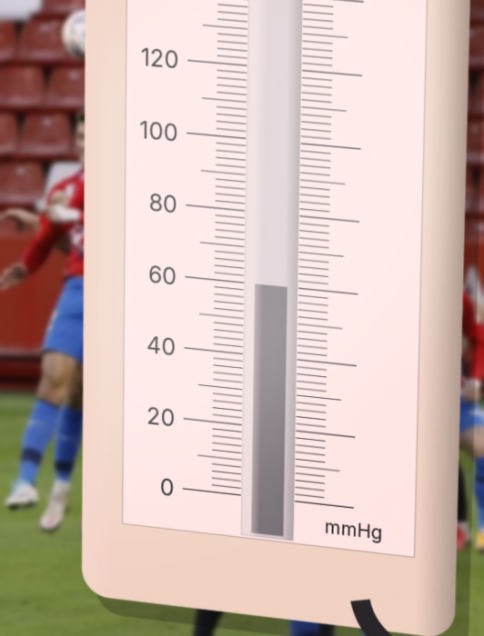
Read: 60 mmHg
